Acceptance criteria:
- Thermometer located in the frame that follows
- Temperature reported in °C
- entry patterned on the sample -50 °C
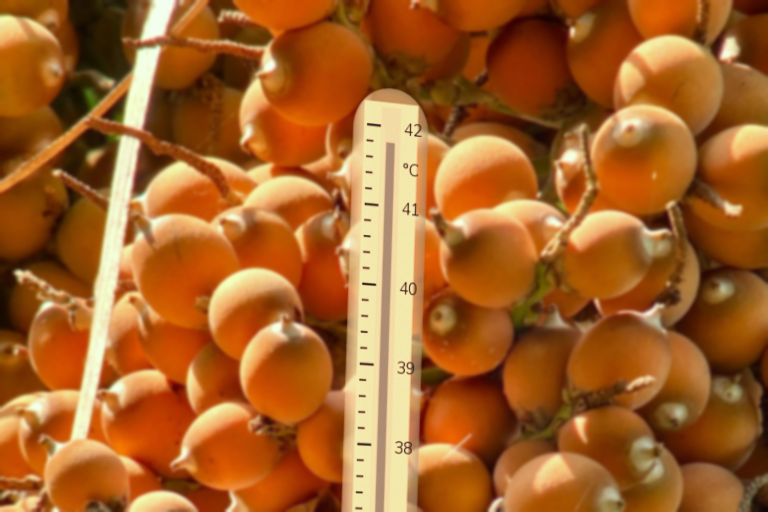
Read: 41.8 °C
